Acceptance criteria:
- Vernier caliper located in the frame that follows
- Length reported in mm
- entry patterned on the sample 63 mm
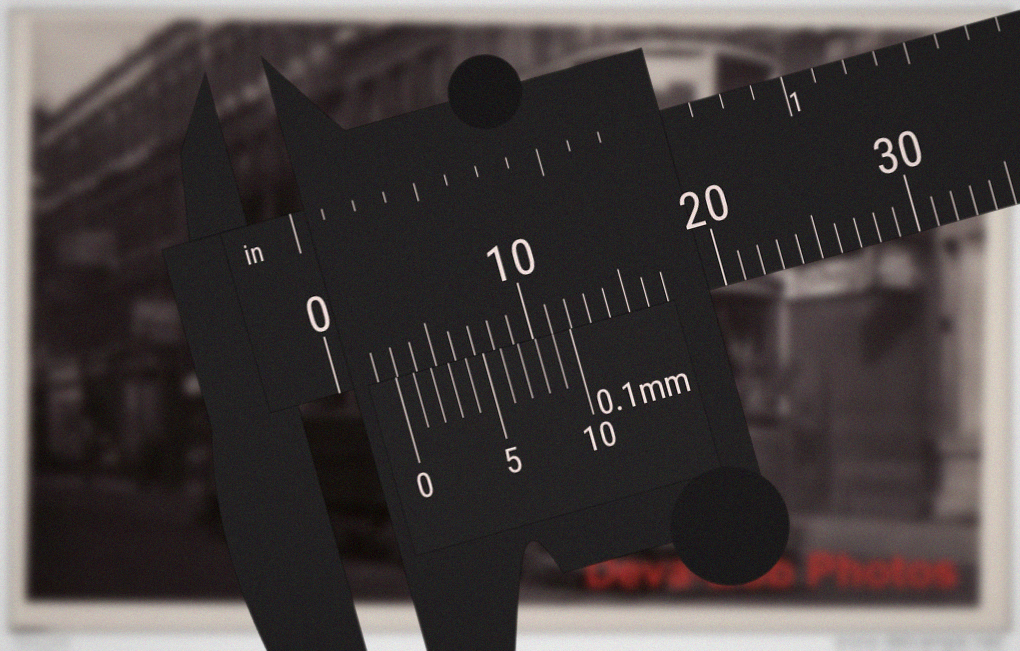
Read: 2.9 mm
